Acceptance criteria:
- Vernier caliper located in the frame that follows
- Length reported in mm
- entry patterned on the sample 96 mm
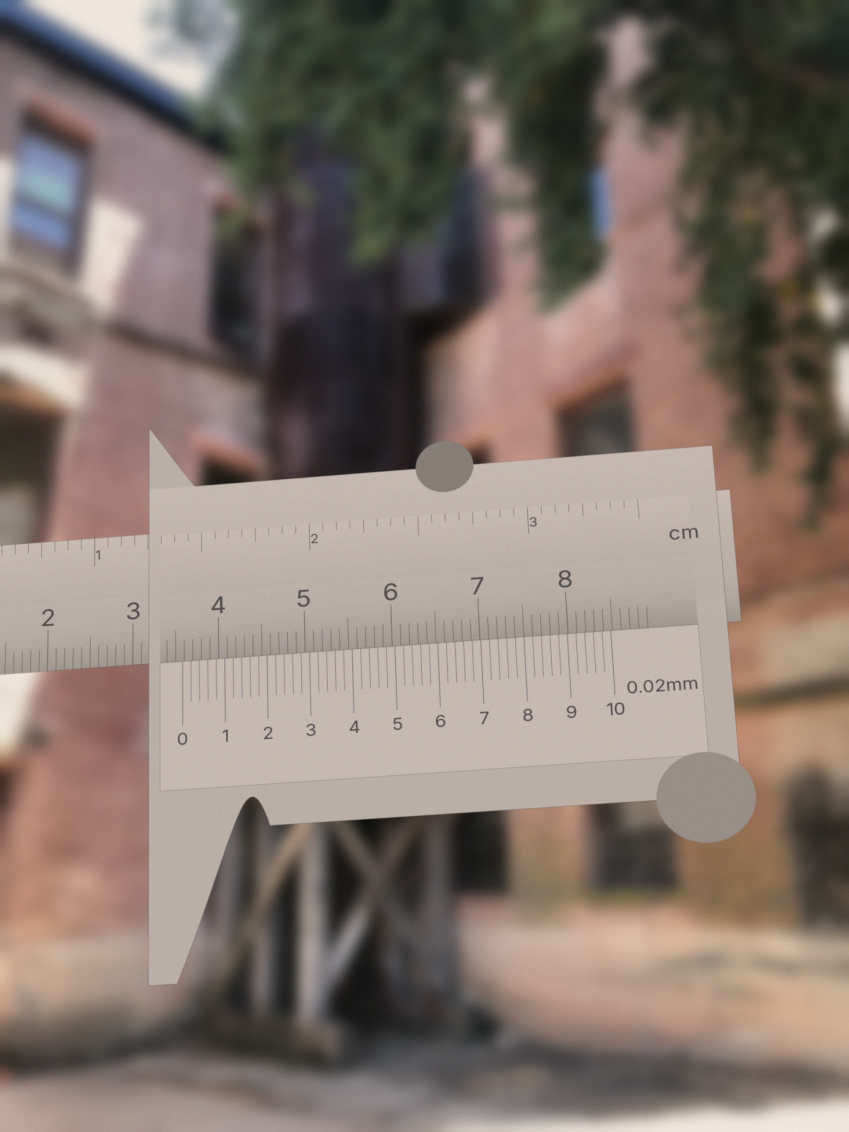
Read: 35.8 mm
